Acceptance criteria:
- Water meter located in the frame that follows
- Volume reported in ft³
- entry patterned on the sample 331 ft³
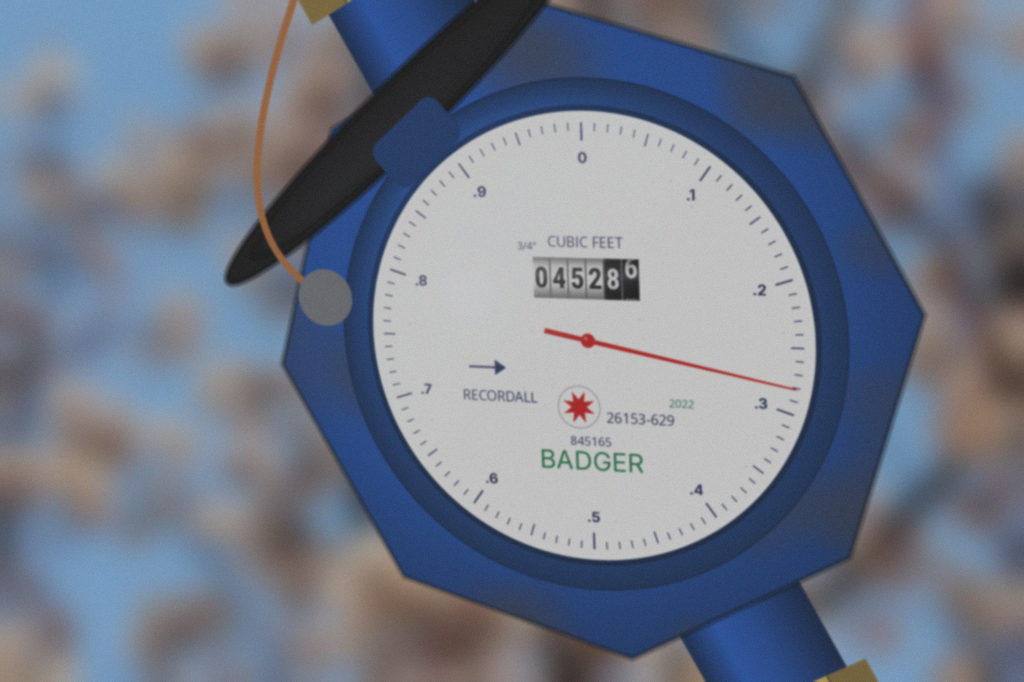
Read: 45286.28 ft³
